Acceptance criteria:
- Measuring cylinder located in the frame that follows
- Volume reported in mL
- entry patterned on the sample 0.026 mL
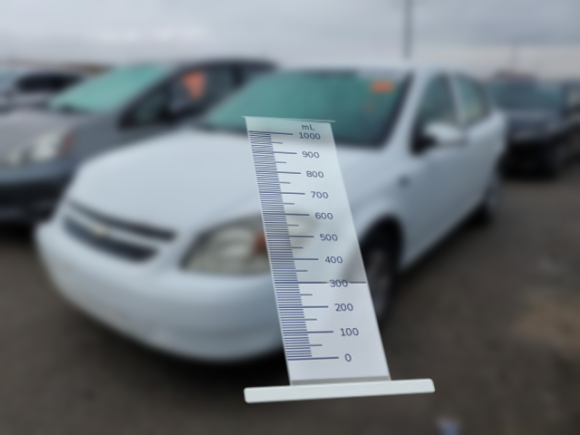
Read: 300 mL
